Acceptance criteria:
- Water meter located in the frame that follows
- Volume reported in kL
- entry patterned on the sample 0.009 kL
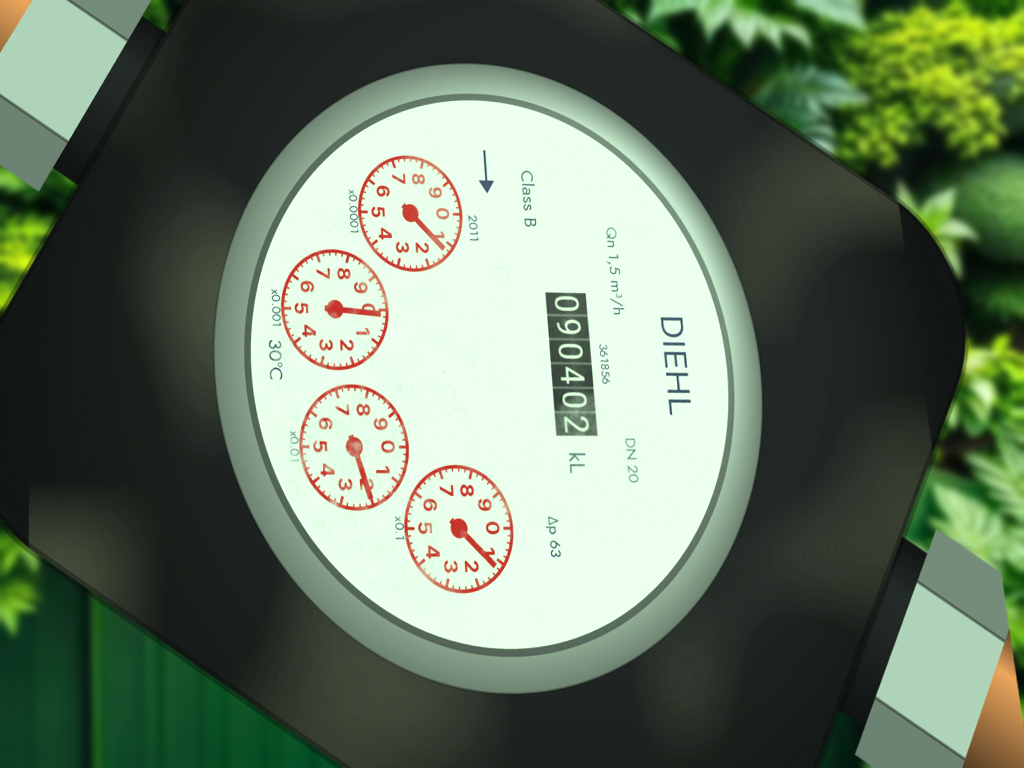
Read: 90402.1201 kL
